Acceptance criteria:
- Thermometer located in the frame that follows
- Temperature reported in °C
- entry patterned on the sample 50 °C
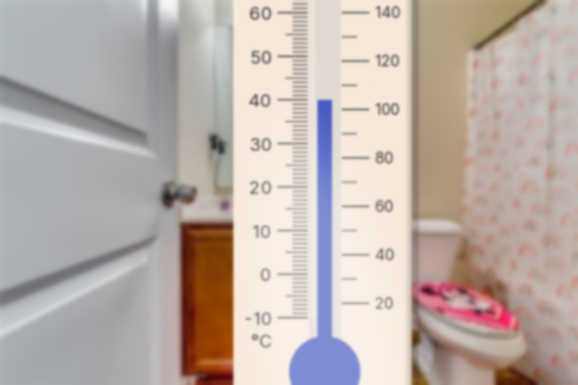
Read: 40 °C
